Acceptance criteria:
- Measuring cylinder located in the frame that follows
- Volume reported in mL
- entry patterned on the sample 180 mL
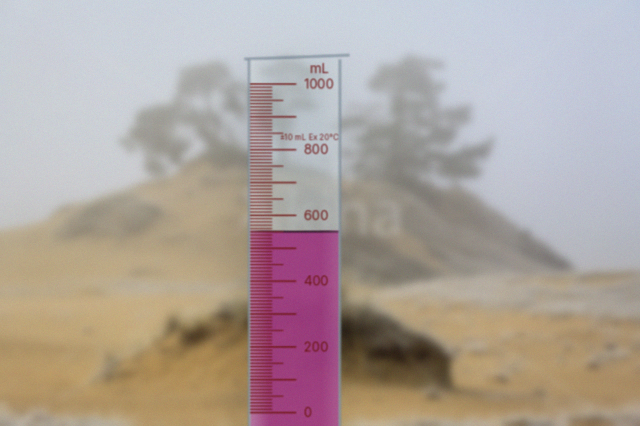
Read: 550 mL
